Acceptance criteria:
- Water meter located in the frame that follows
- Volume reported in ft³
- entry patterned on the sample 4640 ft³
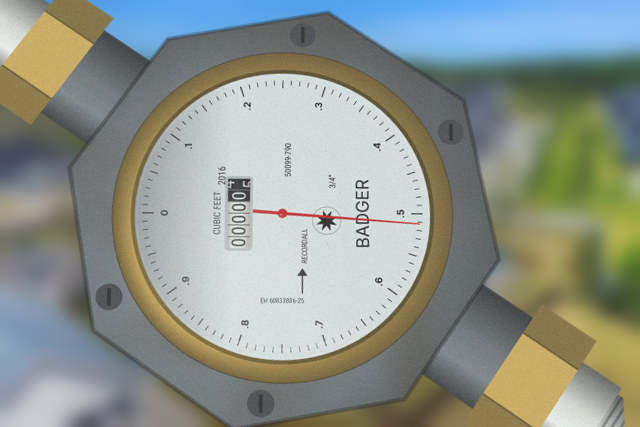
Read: 4.51 ft³
